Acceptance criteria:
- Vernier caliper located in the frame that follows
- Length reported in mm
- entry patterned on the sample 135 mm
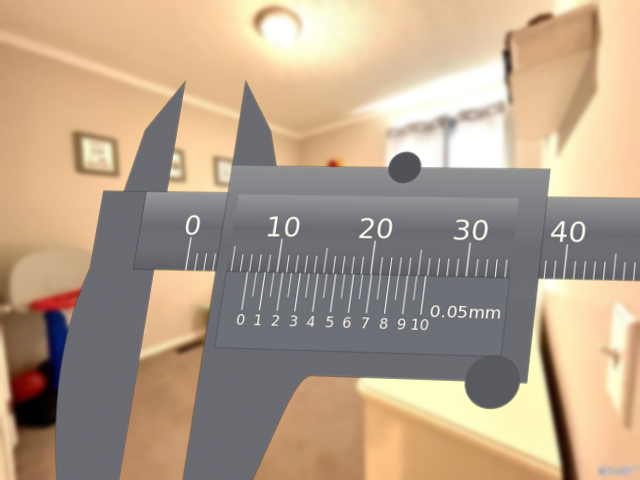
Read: 6.8 mm
